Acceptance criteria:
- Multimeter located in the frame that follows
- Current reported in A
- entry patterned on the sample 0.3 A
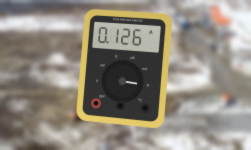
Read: 0.126 A
